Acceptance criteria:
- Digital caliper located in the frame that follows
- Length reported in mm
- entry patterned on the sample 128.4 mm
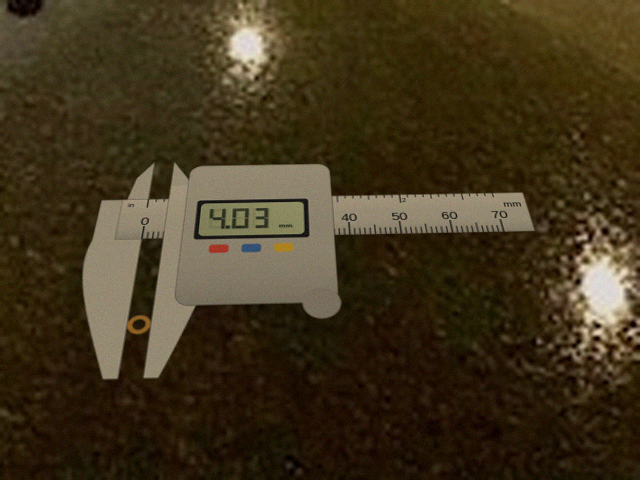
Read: 4.03 mm
